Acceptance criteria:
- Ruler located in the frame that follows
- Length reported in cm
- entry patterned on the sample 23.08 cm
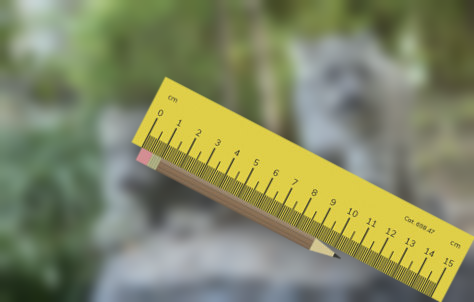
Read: 10.5 cm
